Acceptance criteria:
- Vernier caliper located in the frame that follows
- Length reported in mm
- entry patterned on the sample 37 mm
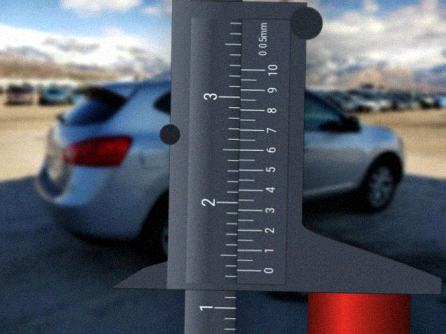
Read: 13.6 mm
